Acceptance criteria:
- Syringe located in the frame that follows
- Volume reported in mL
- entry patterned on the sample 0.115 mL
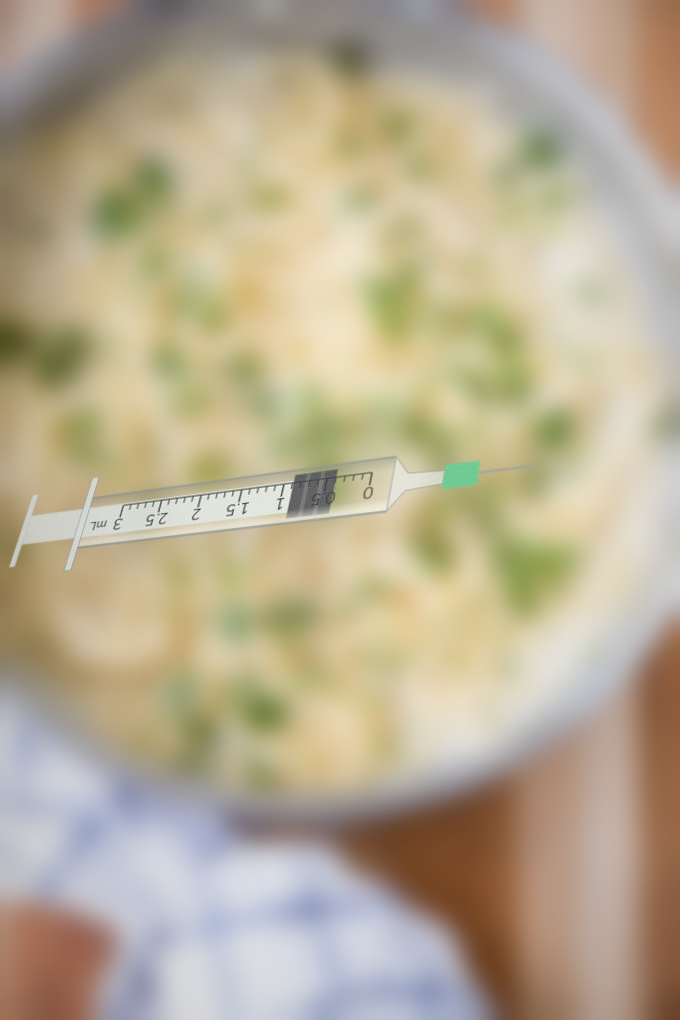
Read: 0.4 mL
